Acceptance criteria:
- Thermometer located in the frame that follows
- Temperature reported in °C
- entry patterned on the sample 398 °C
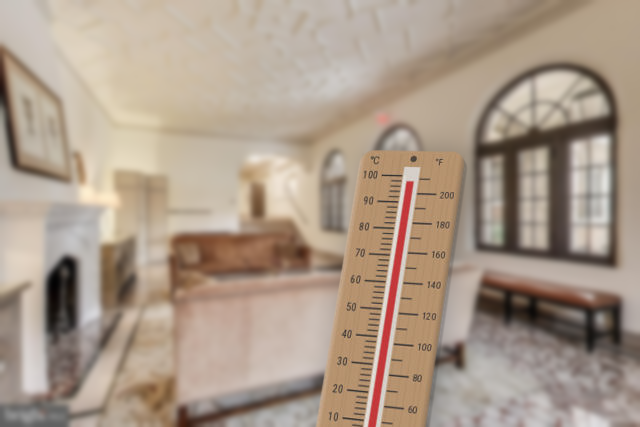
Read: 98 °C
